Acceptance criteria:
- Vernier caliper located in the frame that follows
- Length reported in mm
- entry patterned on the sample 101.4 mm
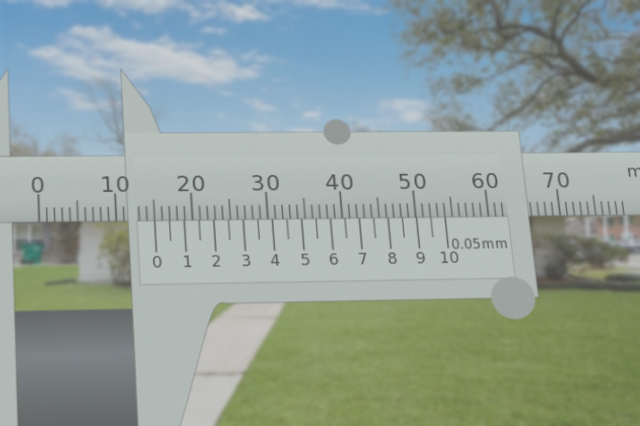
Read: 15.0 mm
